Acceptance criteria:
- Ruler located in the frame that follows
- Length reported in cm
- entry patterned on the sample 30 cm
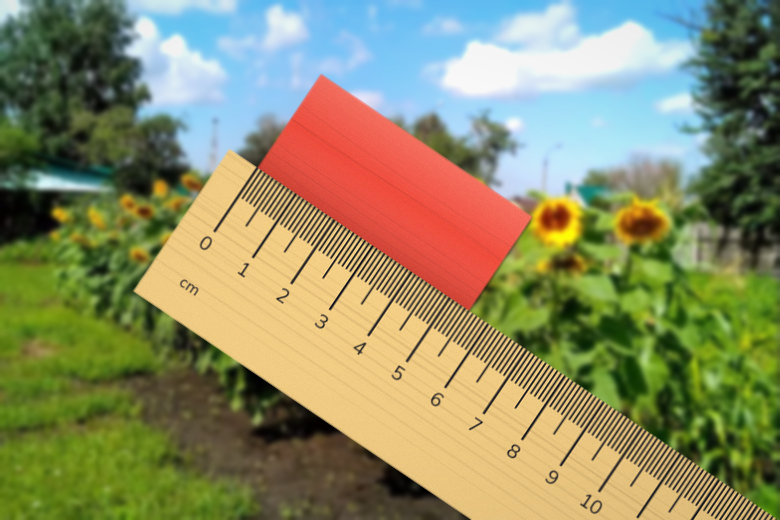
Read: 5.5 cm
